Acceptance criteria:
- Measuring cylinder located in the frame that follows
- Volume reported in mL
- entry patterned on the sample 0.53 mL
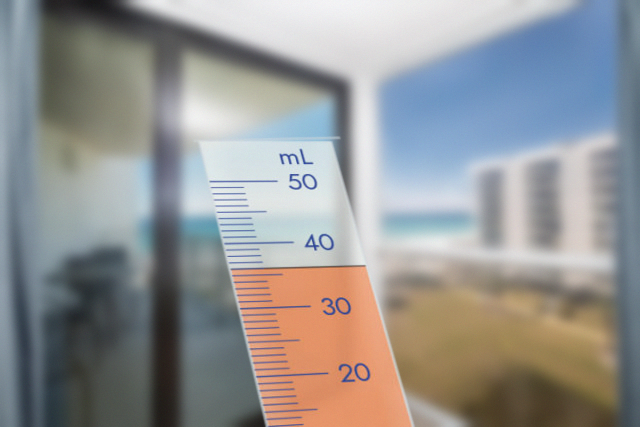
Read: 36 mL
